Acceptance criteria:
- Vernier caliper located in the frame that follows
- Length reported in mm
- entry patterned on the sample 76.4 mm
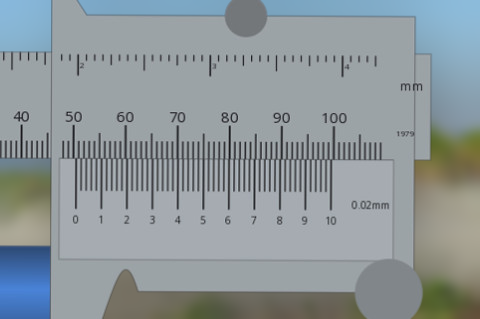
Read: 50.5 mm
